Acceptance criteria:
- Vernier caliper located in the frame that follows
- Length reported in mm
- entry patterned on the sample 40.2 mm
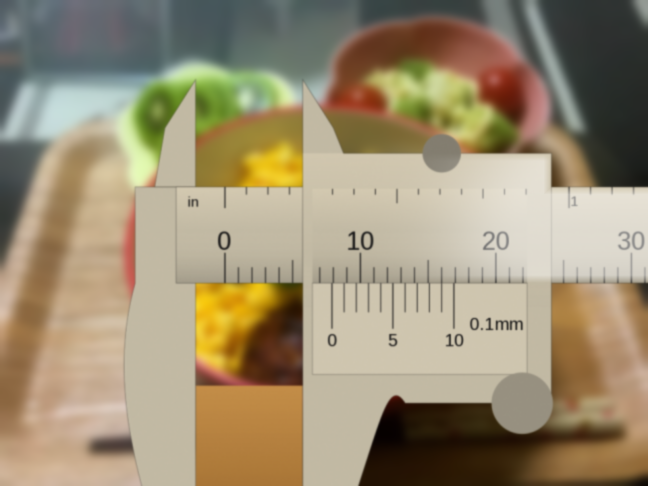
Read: 7.9 mm
